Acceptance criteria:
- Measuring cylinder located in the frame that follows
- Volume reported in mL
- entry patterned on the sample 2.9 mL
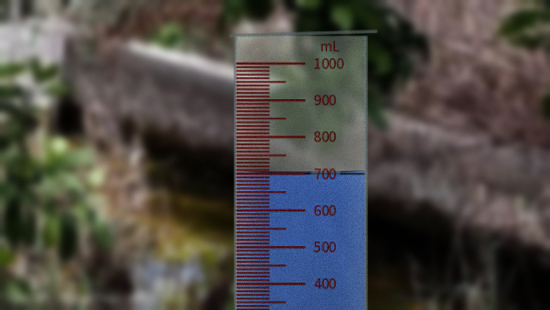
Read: 700 mL
